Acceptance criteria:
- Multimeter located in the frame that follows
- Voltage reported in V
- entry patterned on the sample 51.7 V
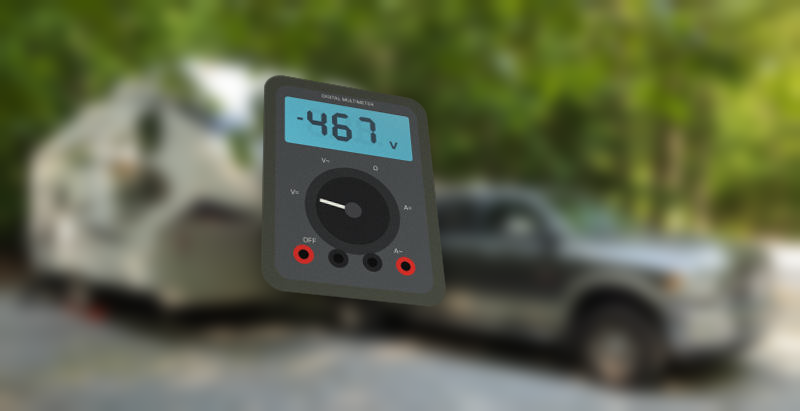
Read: -467 V
